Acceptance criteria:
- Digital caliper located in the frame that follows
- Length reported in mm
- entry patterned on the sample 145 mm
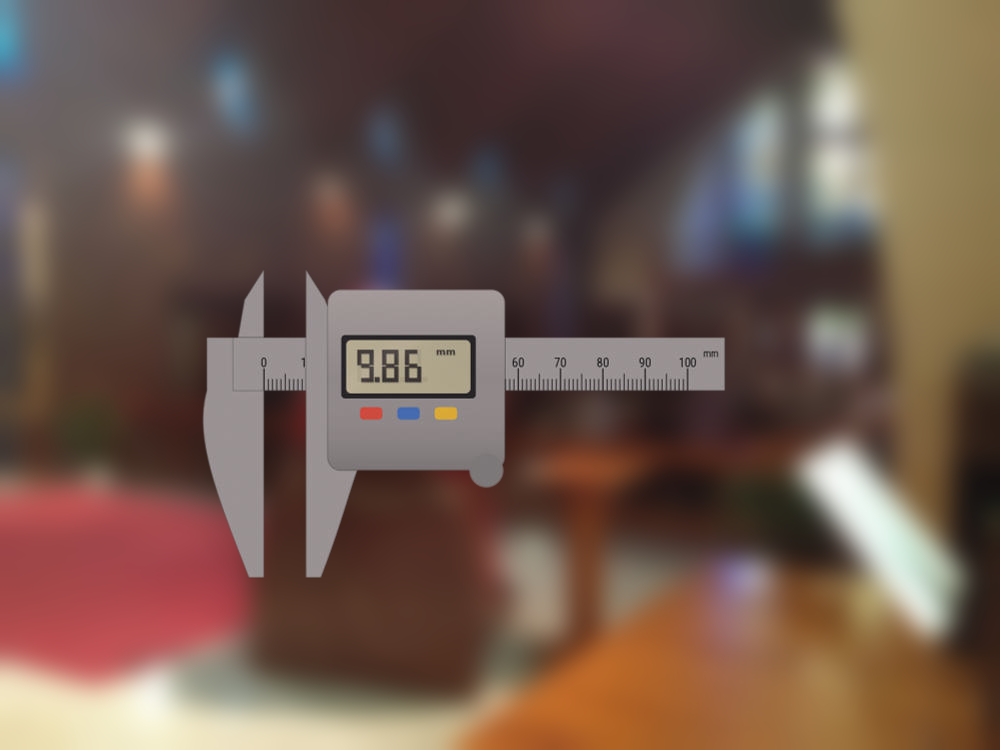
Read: 9.86 mm
